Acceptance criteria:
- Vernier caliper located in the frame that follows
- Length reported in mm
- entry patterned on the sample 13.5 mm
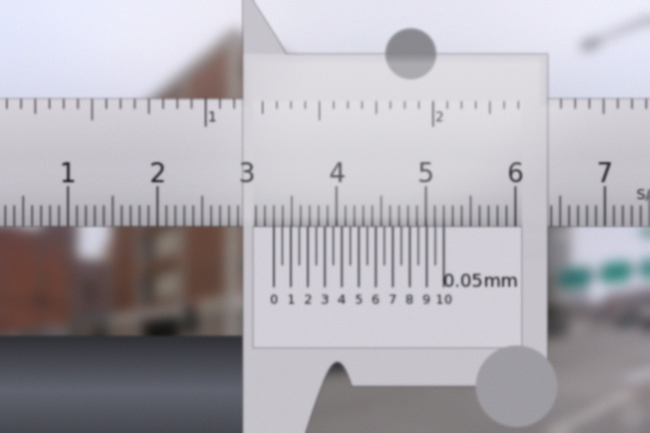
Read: 33.0 mm
